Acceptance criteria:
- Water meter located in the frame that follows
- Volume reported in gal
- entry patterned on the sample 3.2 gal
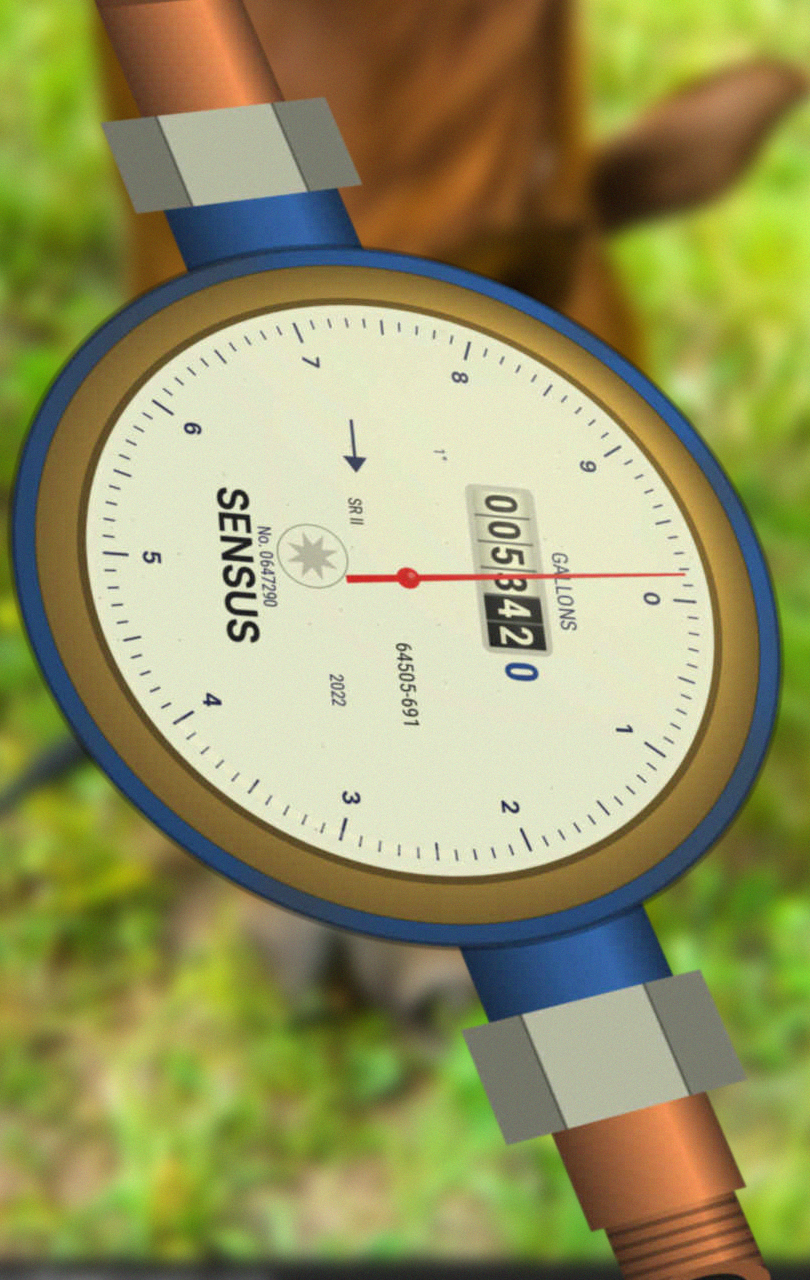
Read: 53419.8 gal
